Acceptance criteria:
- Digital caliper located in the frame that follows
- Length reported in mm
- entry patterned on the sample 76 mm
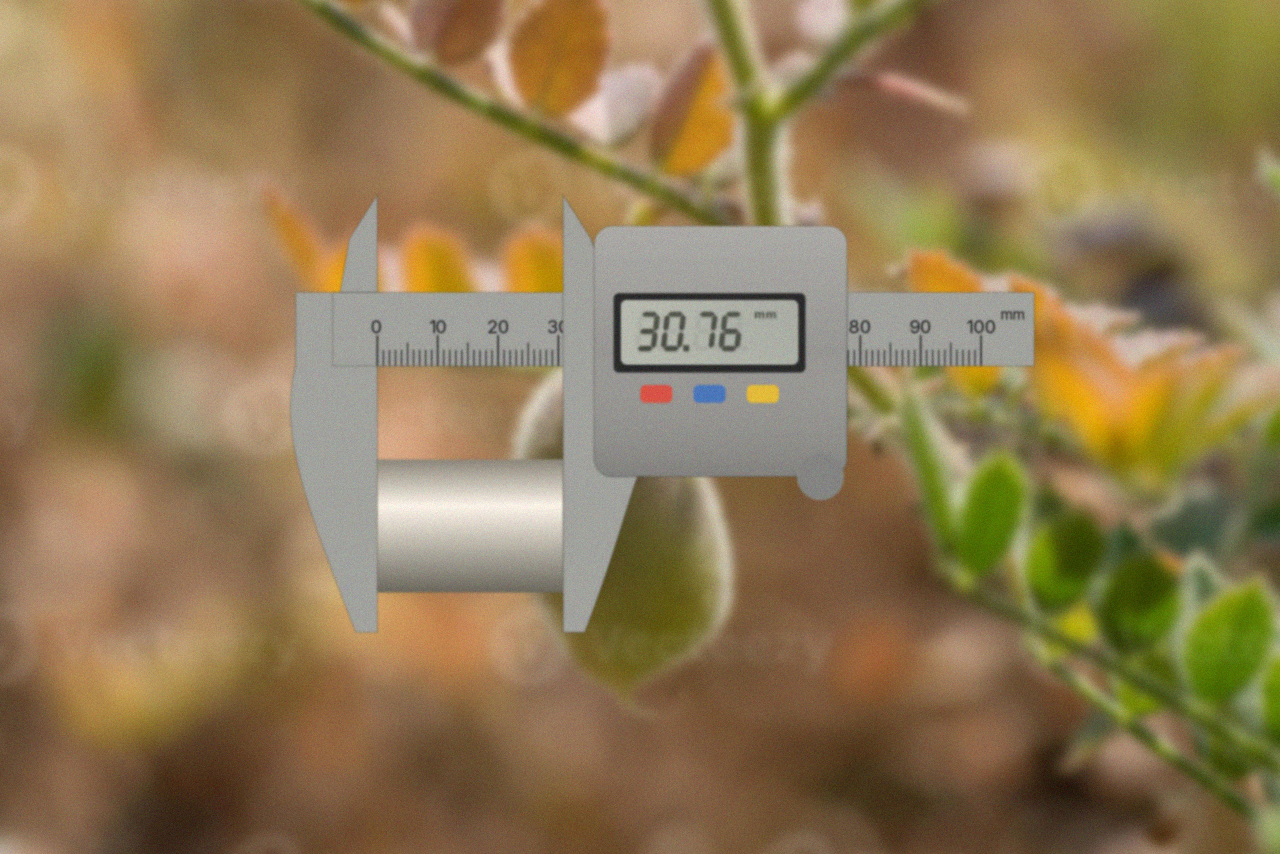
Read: 30.76 mm
